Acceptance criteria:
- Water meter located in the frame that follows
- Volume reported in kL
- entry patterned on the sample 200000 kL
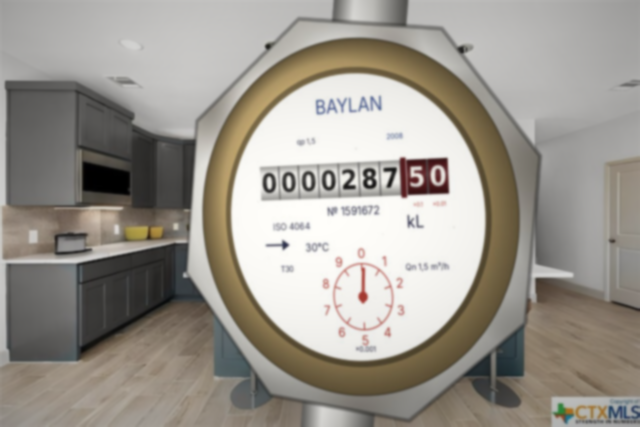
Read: 287.500 kL
